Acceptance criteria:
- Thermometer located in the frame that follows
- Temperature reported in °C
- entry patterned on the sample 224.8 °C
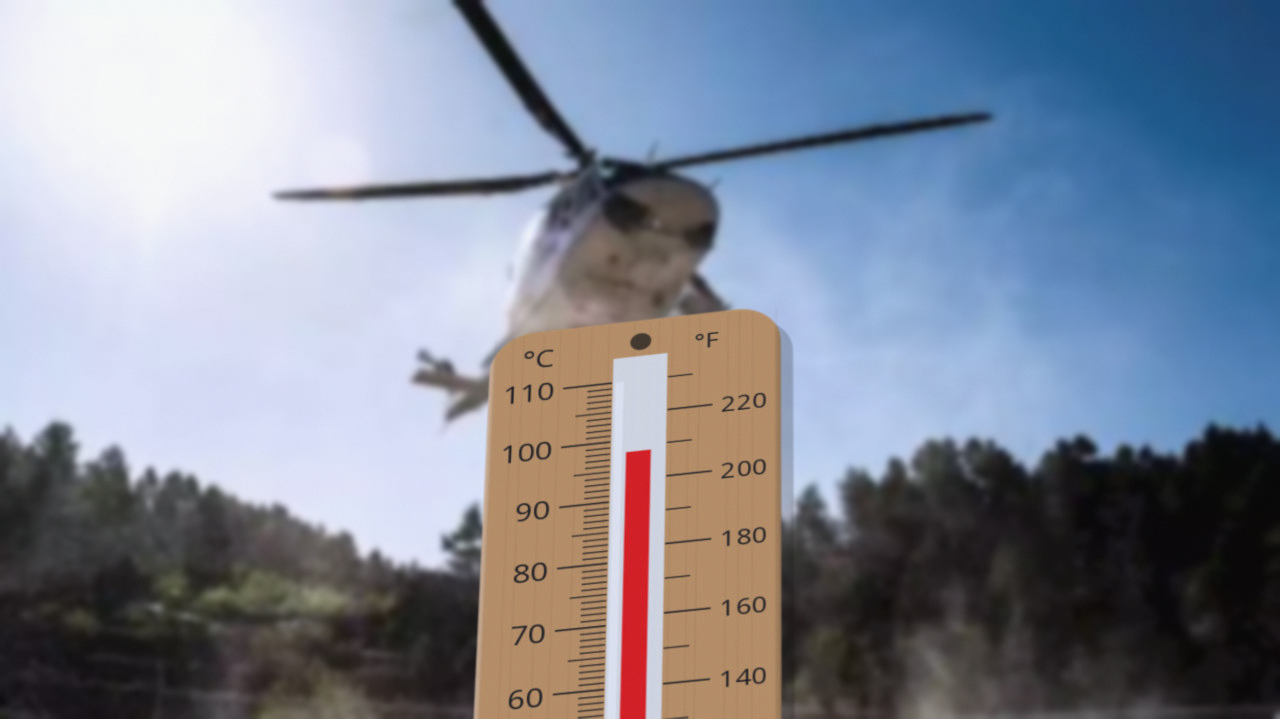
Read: 98 °C
